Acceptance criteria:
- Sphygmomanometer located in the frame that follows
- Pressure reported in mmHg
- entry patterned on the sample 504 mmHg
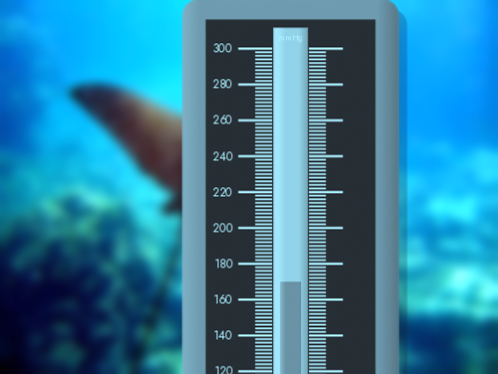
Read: 170 mmHg
